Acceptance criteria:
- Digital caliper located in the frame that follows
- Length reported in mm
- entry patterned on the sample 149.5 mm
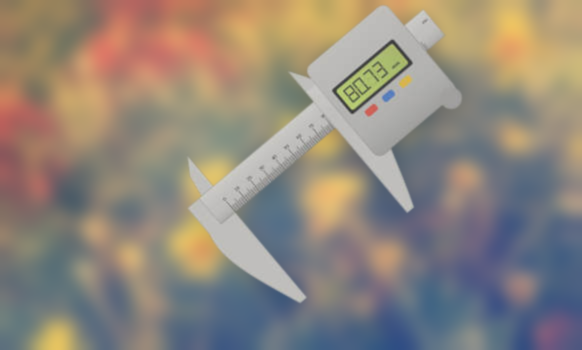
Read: 80.73 mm
